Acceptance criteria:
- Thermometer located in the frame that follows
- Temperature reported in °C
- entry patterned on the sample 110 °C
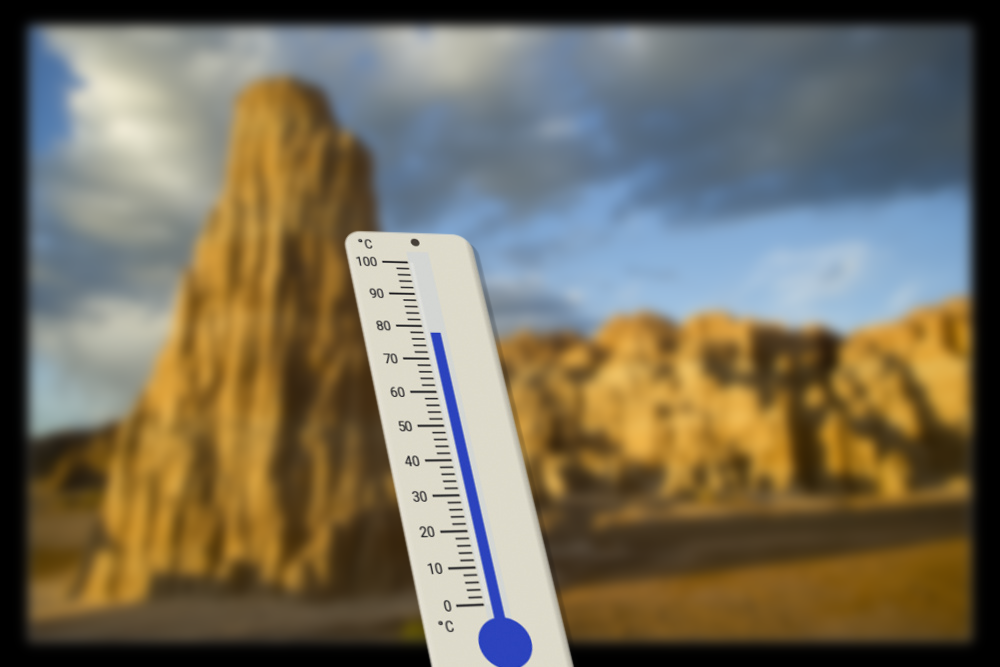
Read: 78 °C
